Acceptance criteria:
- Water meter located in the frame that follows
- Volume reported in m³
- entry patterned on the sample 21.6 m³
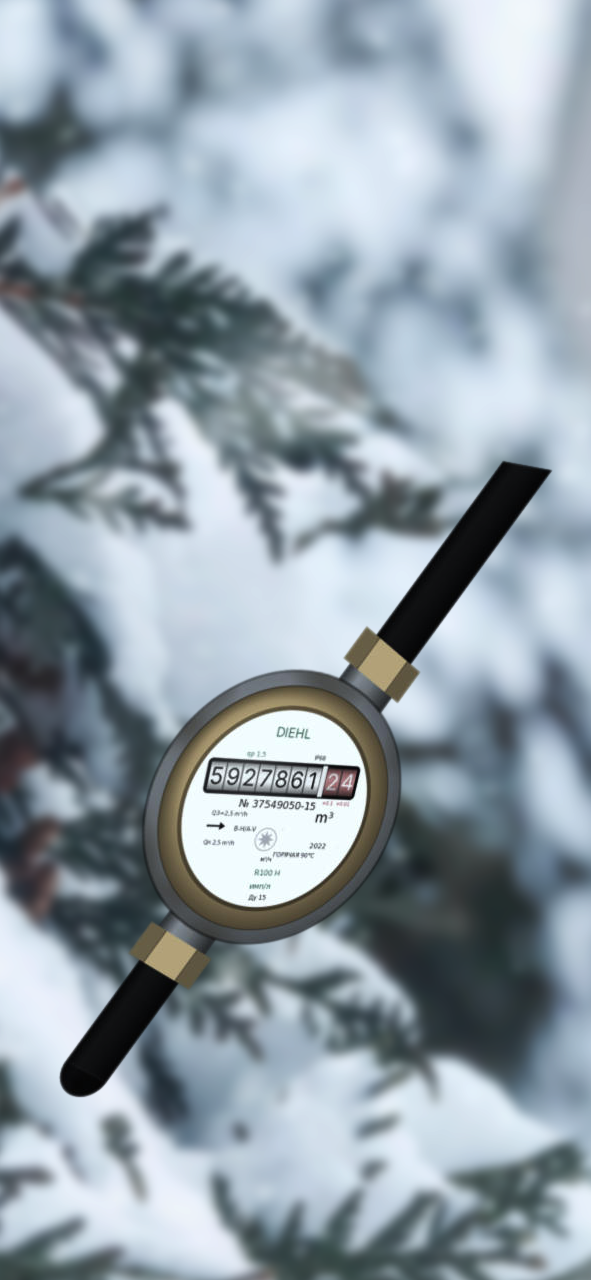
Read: 5927861.24 m³
